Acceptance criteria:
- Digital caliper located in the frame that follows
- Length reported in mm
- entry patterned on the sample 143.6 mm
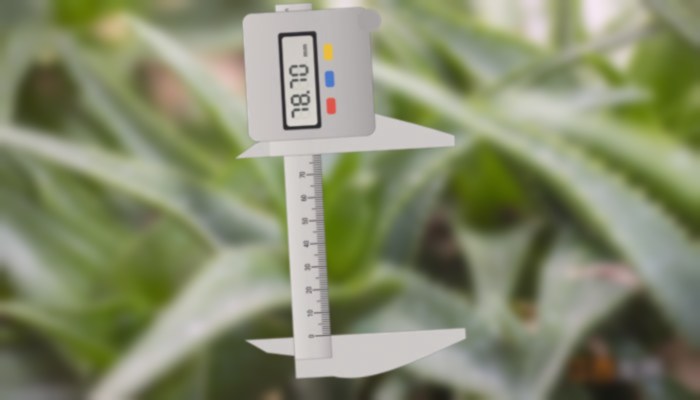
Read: 78.70 mm
